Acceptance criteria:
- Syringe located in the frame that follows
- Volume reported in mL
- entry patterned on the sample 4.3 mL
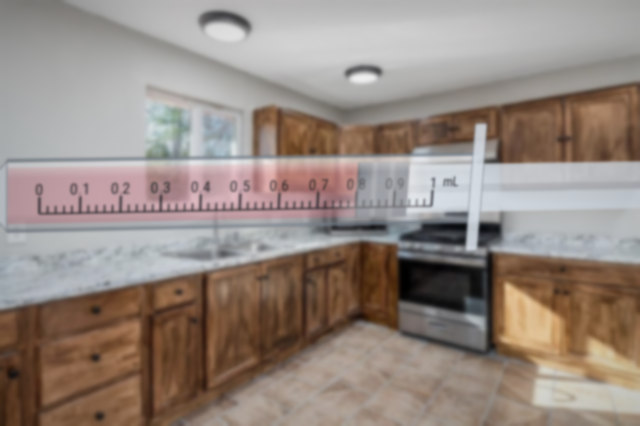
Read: 0.8 mL
